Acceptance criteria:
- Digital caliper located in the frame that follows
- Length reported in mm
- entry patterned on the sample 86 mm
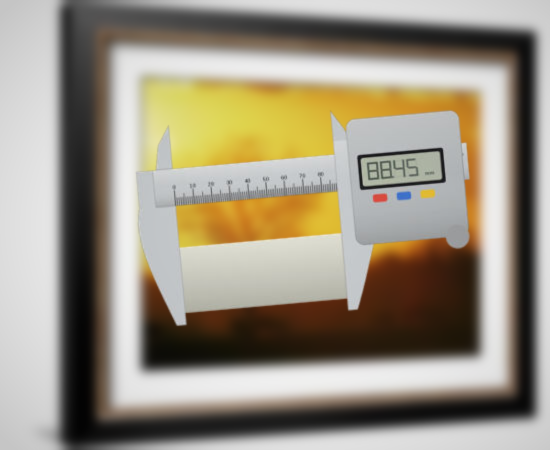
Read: 88.45 mm
